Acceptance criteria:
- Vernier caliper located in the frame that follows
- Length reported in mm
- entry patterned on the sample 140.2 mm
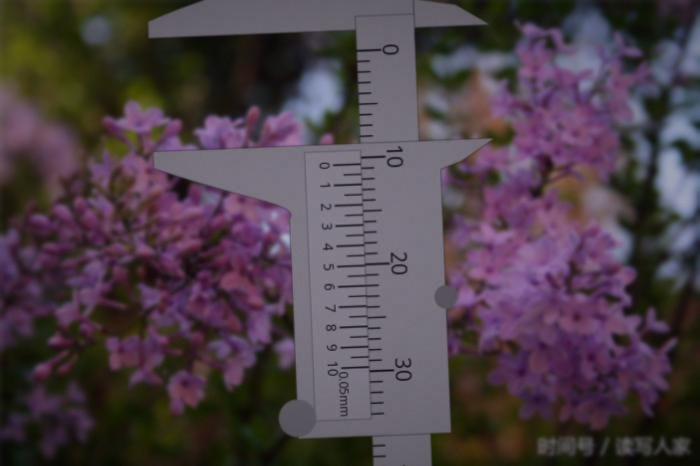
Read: 10.6 mm
